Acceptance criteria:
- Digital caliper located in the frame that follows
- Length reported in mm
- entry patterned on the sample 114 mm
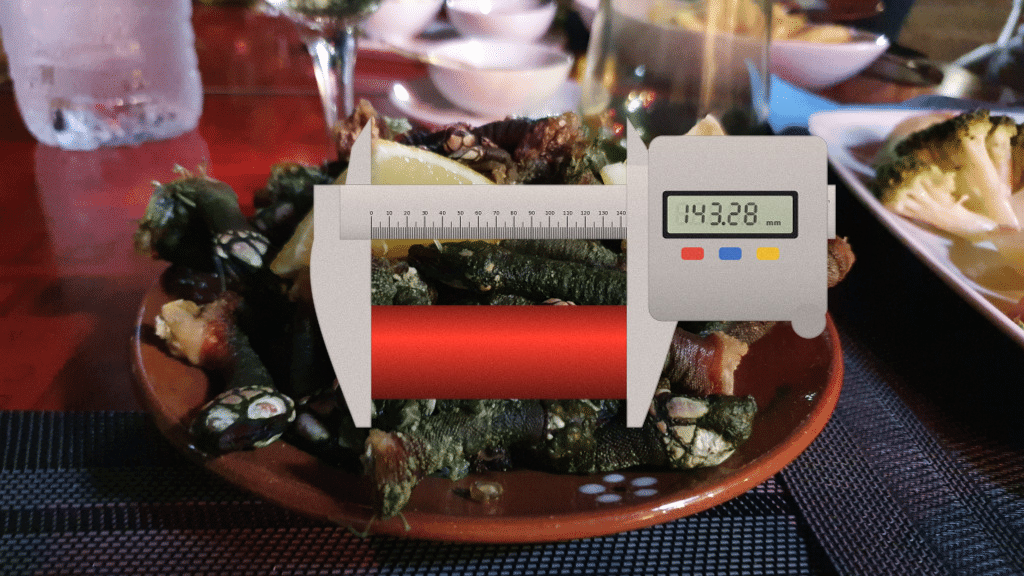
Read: 143.28 mm
